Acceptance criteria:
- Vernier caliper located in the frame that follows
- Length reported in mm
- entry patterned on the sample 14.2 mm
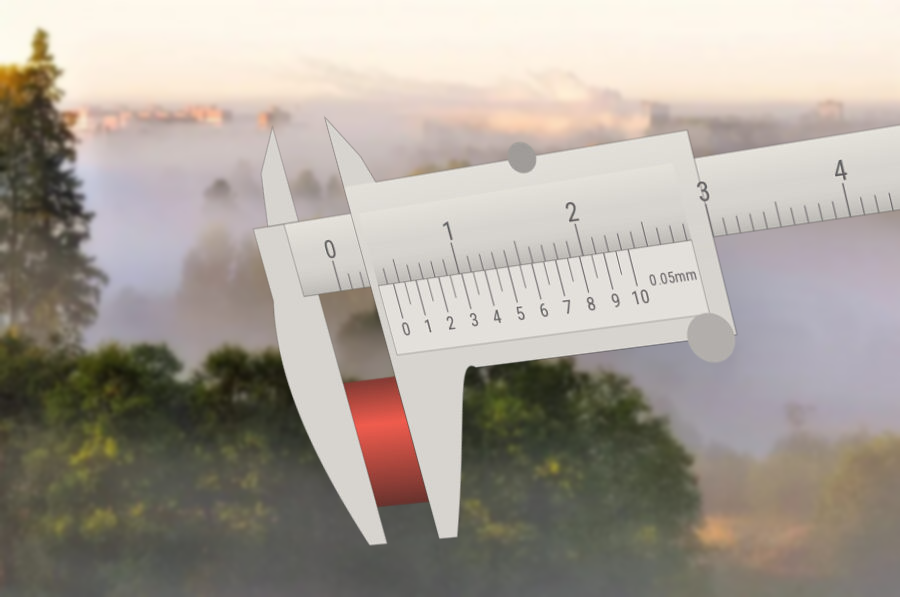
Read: 4.5 mm
